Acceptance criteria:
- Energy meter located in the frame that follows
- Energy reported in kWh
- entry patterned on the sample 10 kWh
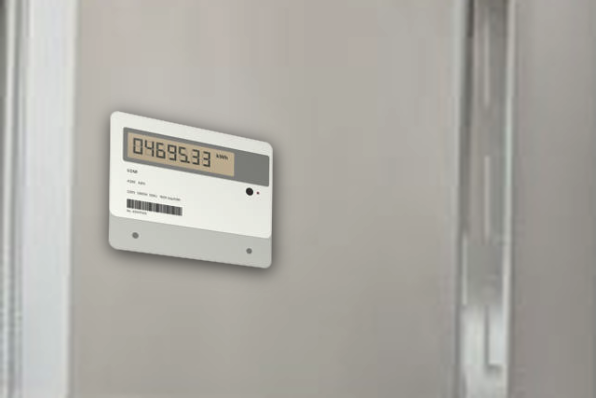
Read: 4695.33 kWh
